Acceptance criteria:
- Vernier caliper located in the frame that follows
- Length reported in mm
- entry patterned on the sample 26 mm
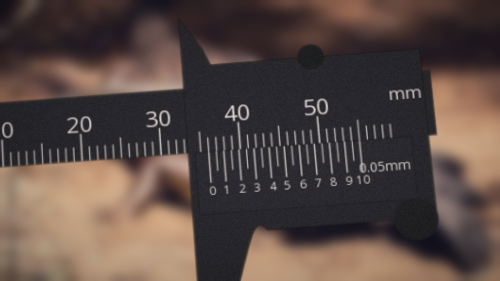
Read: 36.0 mm
